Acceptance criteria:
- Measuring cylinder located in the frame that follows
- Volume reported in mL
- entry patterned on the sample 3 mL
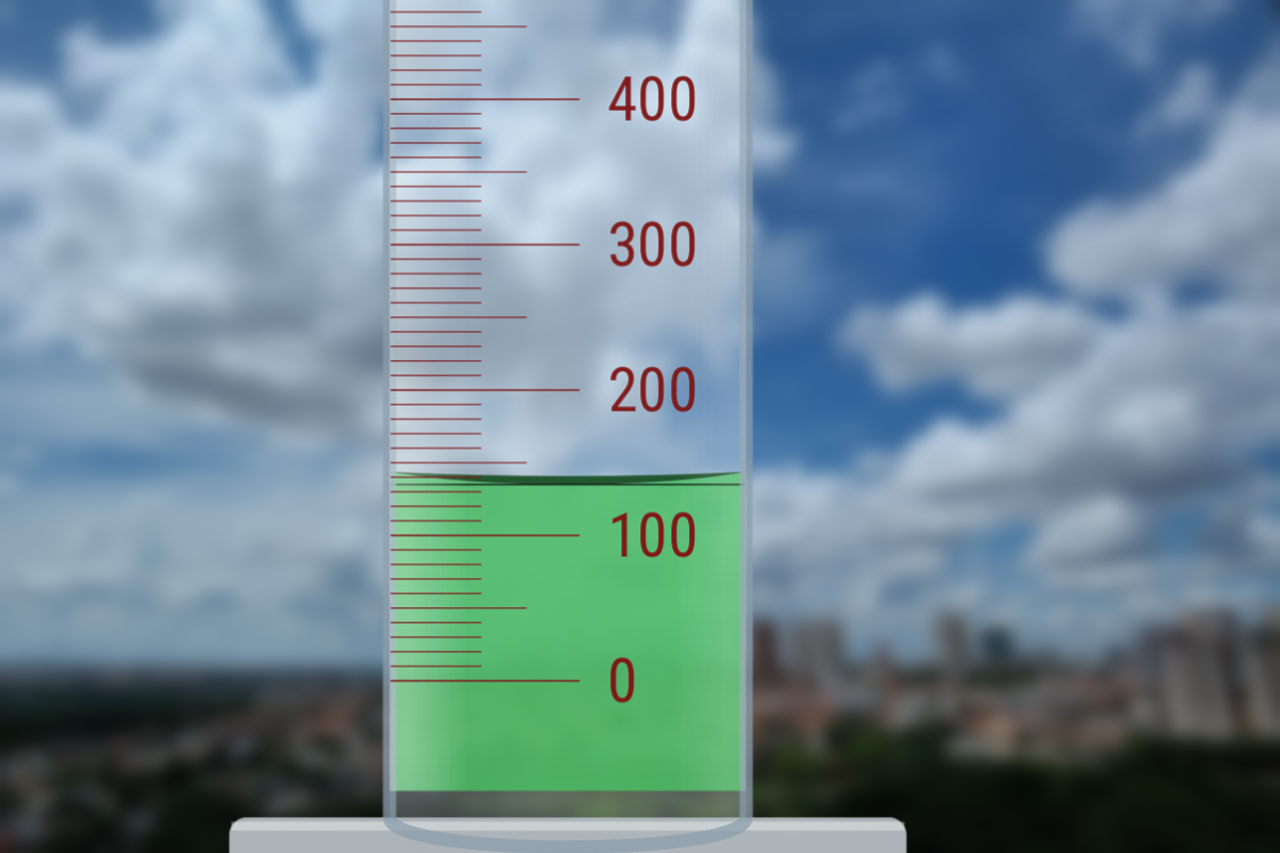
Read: 135 mL
